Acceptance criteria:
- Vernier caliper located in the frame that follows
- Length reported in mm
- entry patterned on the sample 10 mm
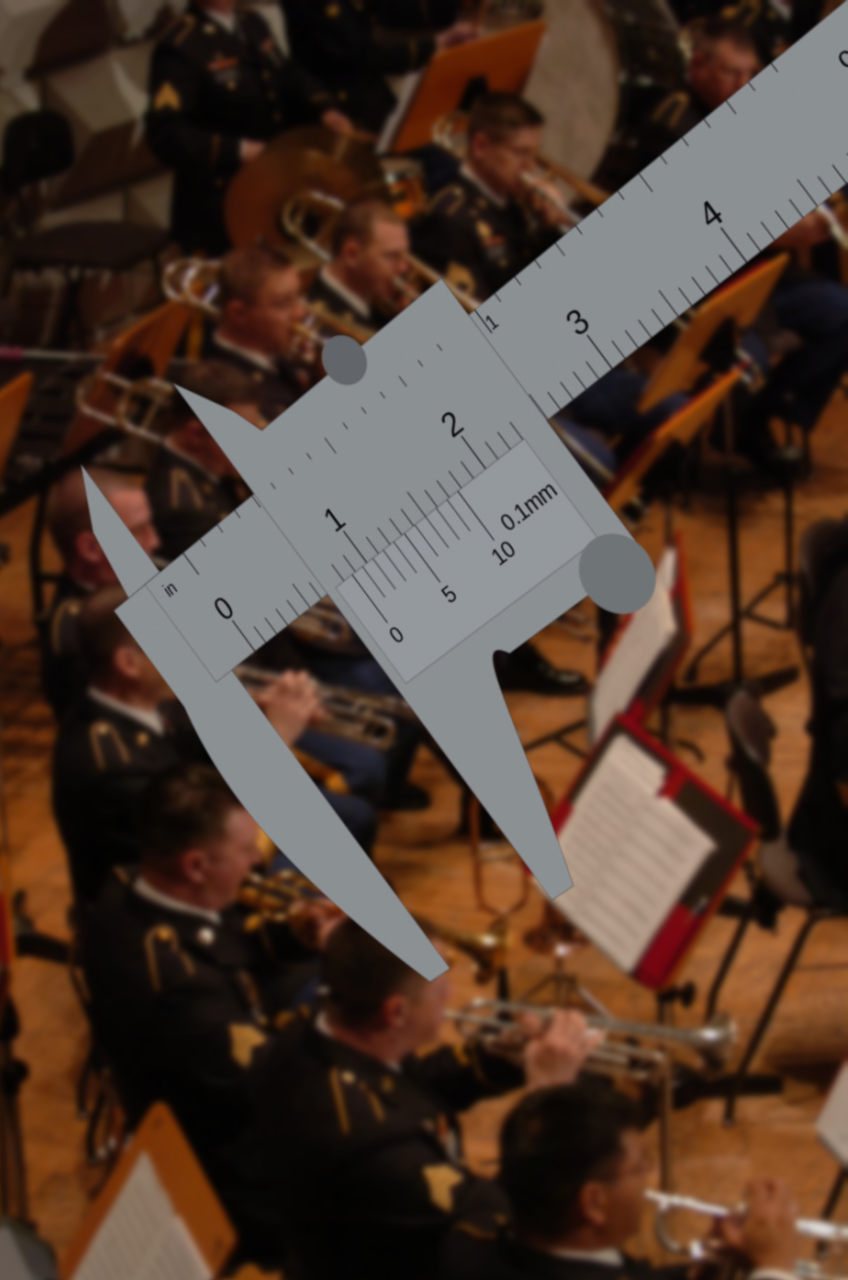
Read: 8.7 mm
